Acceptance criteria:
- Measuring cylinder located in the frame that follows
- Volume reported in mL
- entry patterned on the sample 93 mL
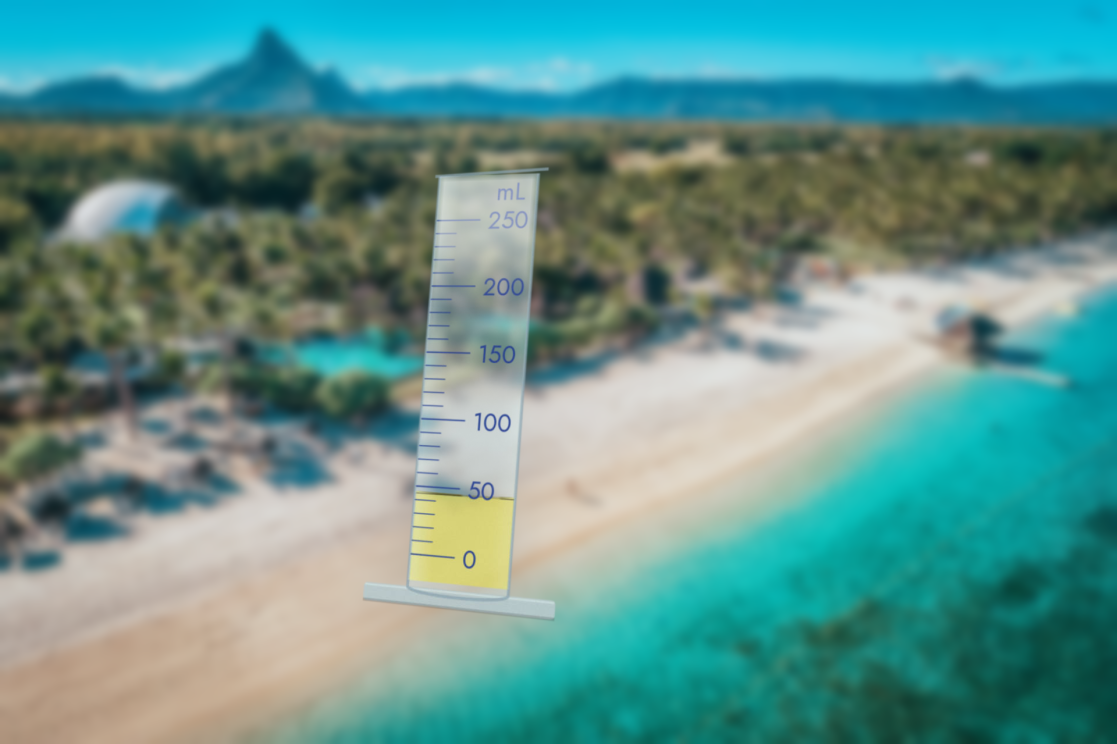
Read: 45 mL
